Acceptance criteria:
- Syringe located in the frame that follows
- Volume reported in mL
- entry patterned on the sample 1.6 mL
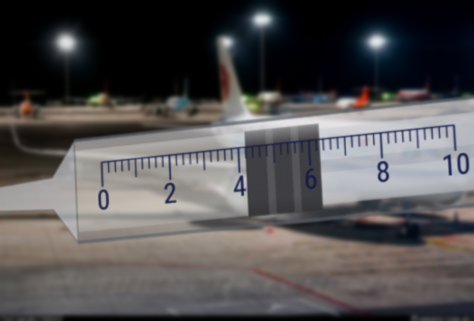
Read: 4.2 mL
